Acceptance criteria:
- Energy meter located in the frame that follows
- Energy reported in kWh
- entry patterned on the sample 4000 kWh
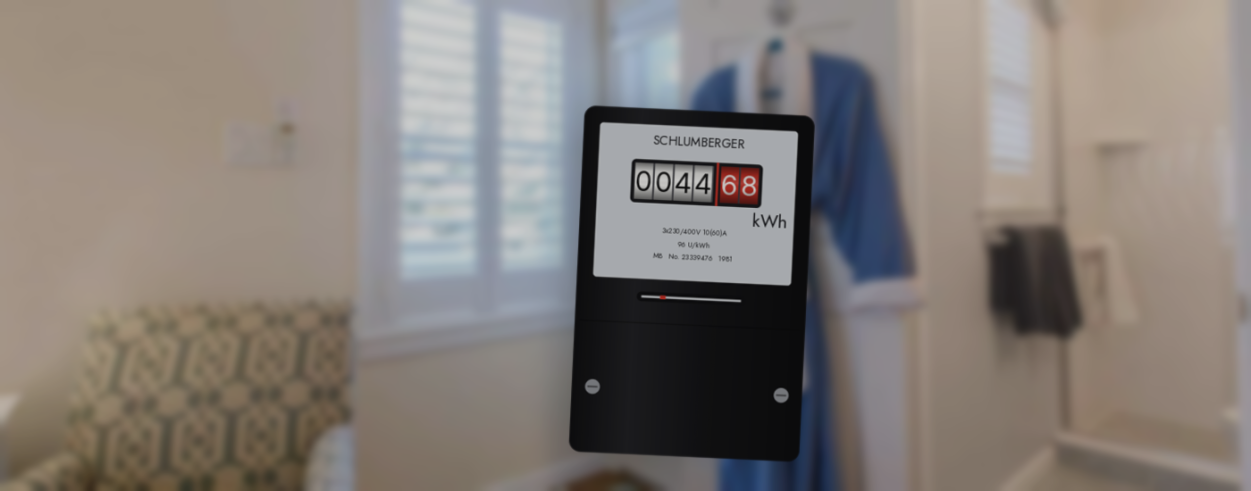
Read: 44.68 kWh
